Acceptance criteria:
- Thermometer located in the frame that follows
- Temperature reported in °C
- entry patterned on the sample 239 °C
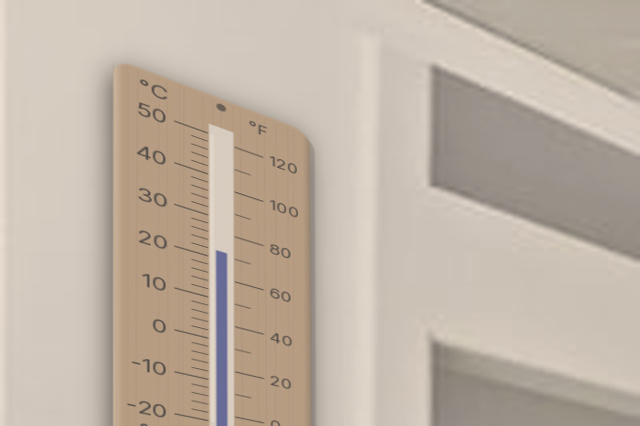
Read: 22 °C
